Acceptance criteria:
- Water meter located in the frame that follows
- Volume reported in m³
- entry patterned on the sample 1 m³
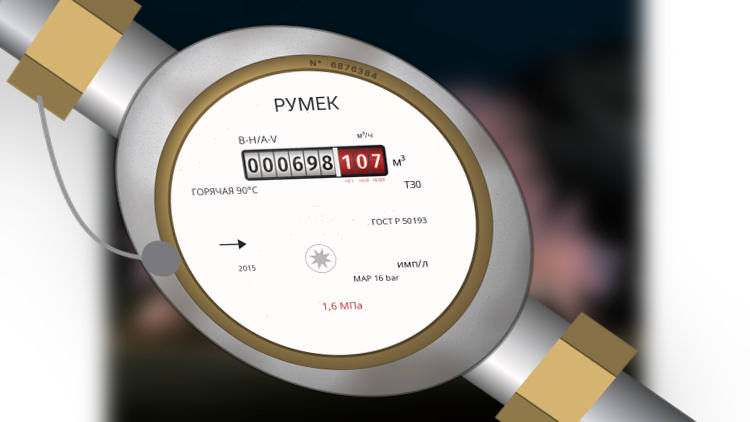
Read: 698.107 m³
